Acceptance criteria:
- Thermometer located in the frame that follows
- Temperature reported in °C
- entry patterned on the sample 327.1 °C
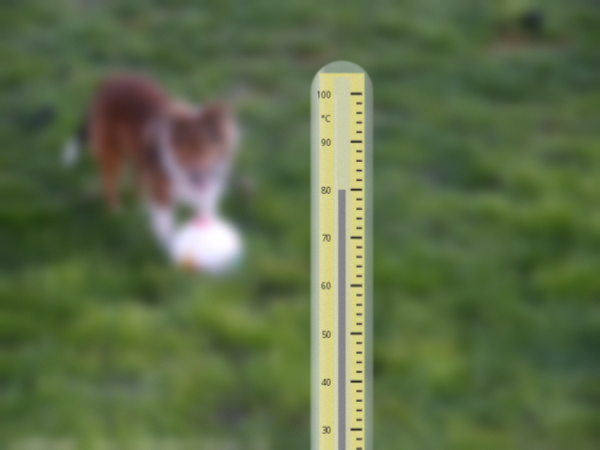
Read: 80 °C
